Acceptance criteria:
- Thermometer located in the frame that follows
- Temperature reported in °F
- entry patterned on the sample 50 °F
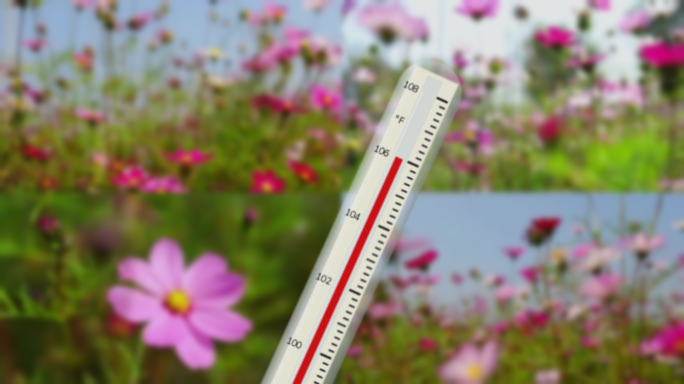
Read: 106 °F
